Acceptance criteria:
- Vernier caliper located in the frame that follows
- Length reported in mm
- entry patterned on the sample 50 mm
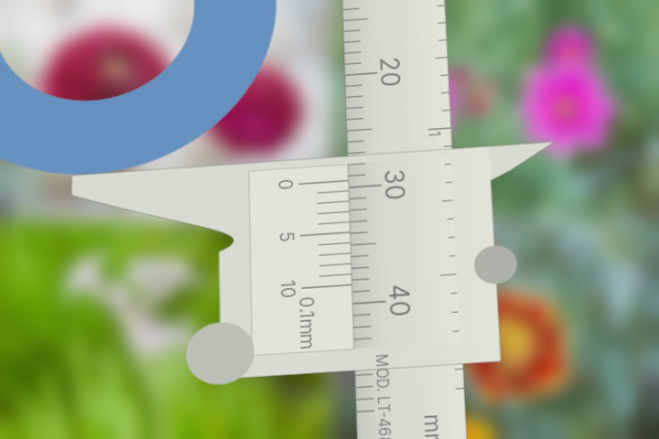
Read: 29.4 mm
